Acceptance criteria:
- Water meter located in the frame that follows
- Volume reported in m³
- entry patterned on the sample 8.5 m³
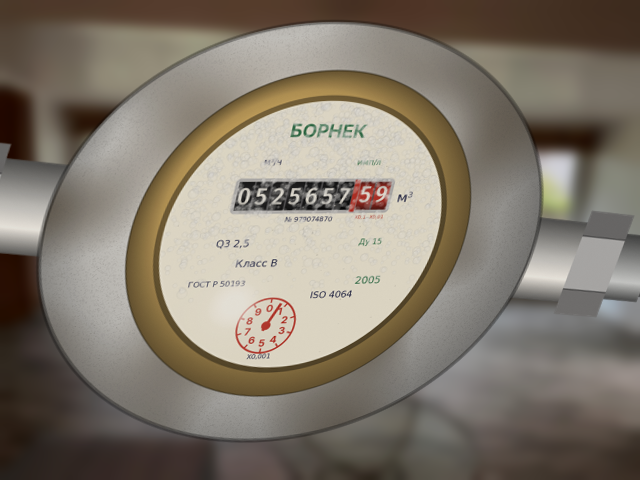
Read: 525657.590 m³
